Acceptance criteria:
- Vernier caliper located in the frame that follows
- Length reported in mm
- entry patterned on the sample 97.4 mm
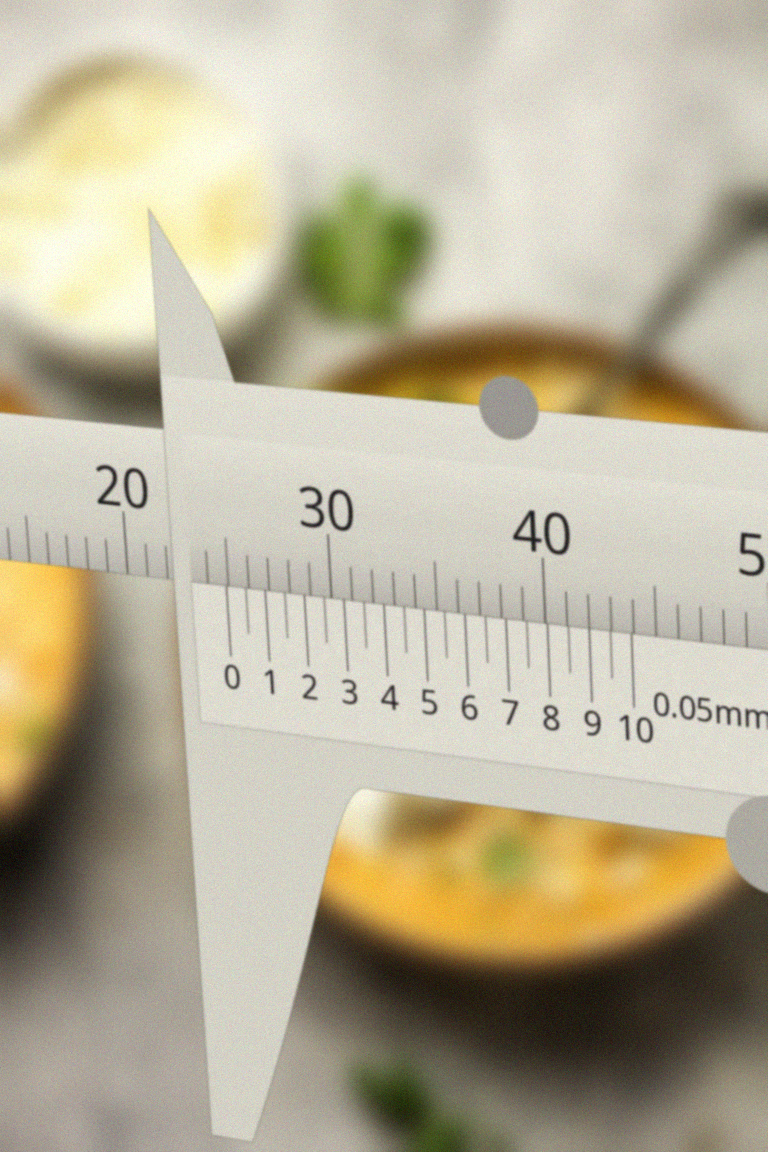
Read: 24.9 mm
